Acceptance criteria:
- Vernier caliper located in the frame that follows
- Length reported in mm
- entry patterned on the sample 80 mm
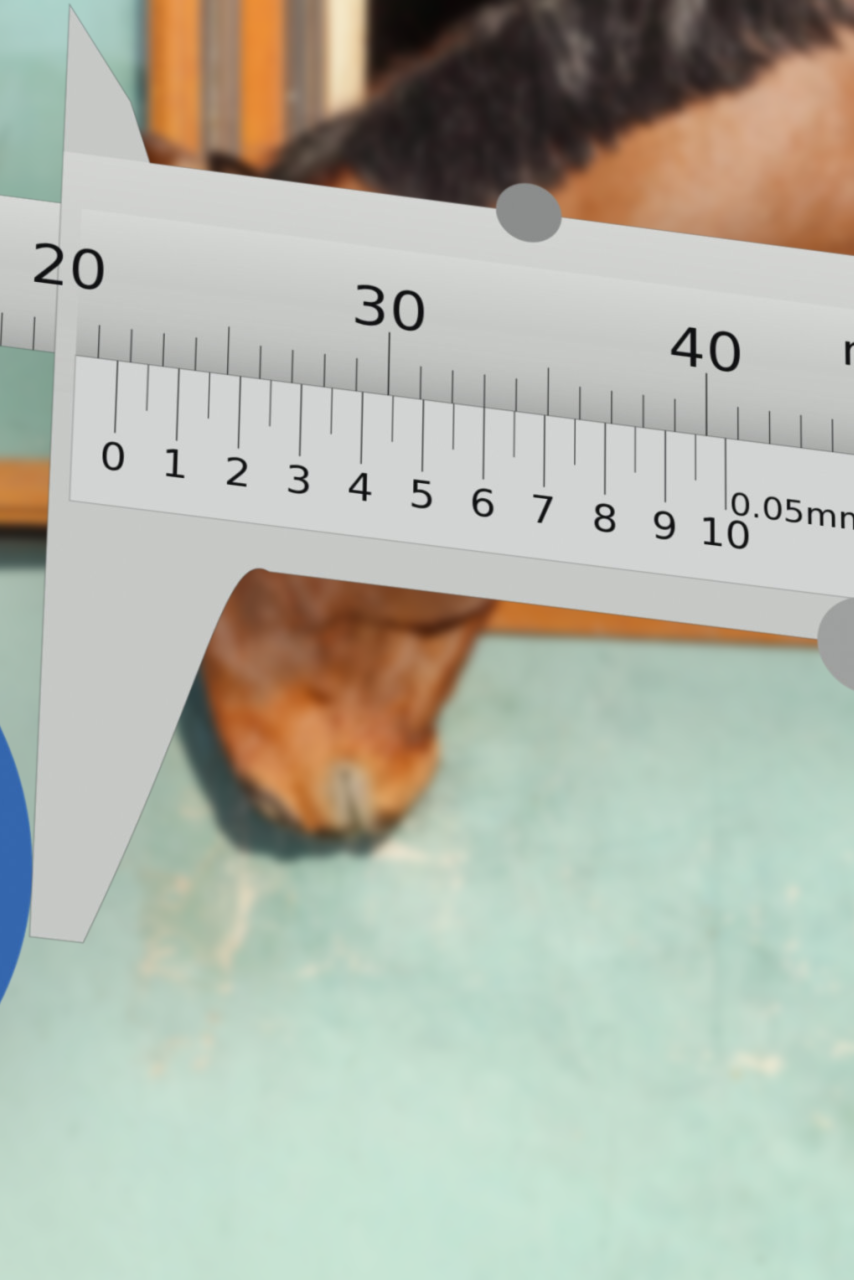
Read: 21.60 mm
